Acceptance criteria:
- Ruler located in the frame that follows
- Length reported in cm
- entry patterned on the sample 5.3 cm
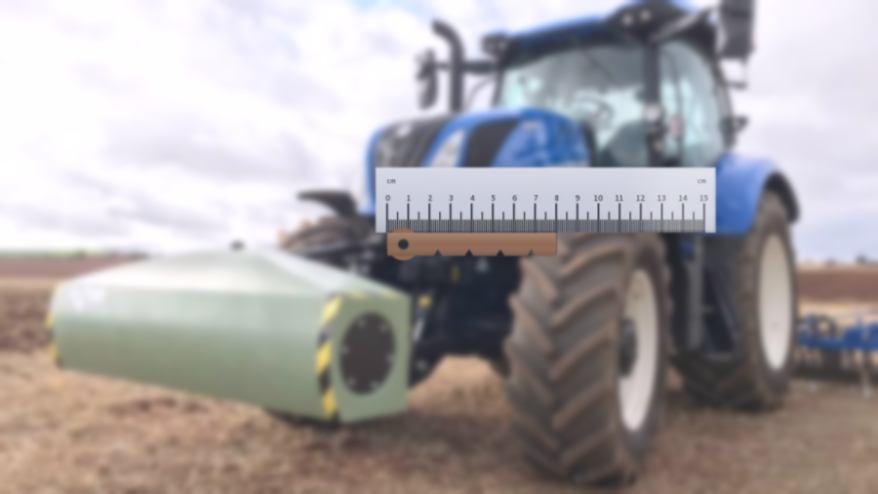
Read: 8 cm
